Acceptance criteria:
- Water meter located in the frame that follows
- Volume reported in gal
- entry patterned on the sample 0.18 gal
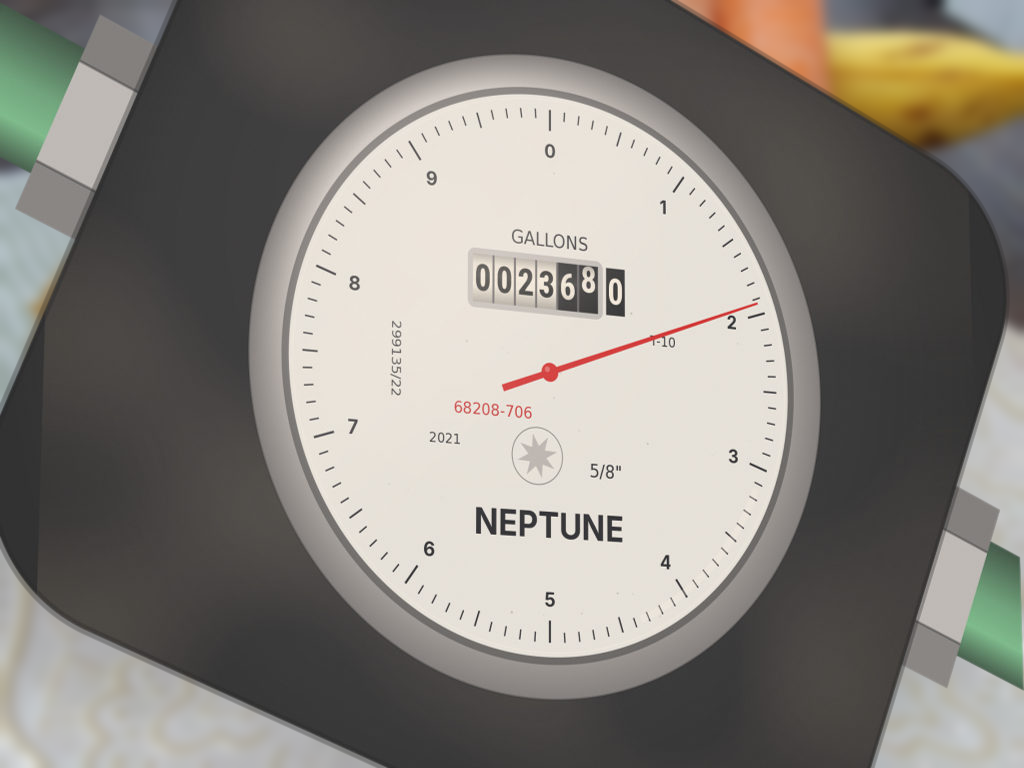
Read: 23681.9 gal
